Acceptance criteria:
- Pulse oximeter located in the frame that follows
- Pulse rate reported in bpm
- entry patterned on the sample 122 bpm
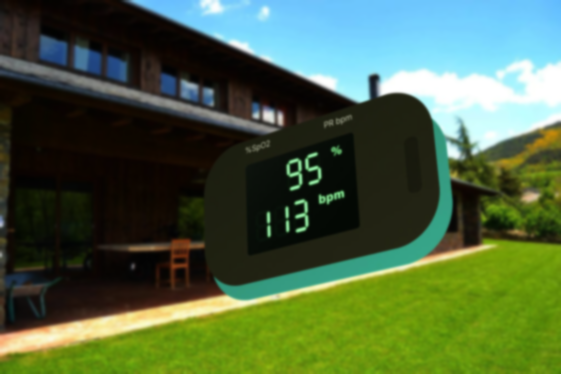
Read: 113 bpm
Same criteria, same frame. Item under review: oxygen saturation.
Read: 95 %
